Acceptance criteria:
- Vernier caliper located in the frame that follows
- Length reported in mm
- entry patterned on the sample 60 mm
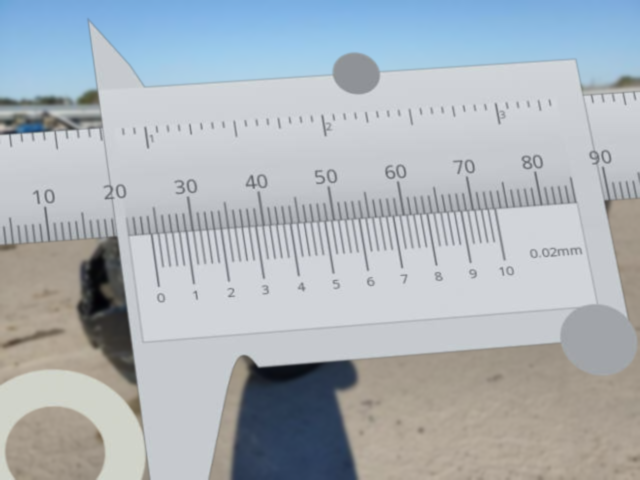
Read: 24.2 mm
